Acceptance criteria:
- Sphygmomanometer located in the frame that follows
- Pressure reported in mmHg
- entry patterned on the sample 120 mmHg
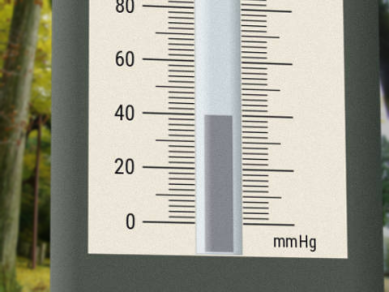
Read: 40 mmHg
